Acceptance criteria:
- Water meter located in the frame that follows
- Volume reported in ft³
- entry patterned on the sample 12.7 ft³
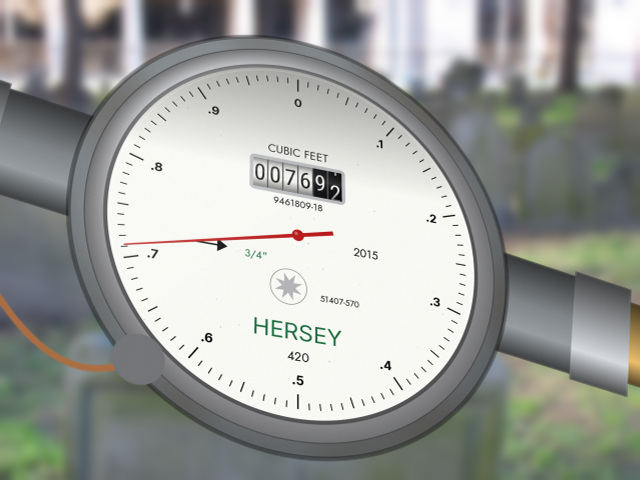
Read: 7691.71 ft³
